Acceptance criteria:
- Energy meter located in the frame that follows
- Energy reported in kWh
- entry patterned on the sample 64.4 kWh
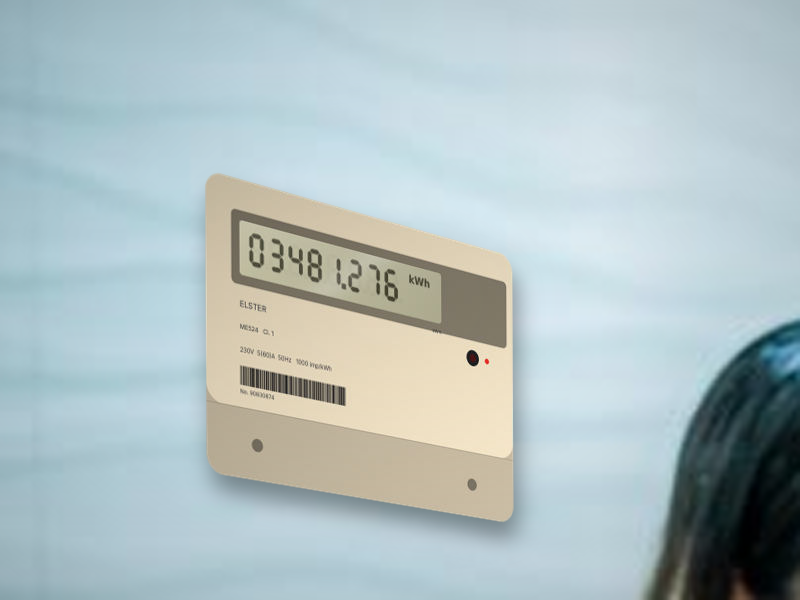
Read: 3481.276 kWh
